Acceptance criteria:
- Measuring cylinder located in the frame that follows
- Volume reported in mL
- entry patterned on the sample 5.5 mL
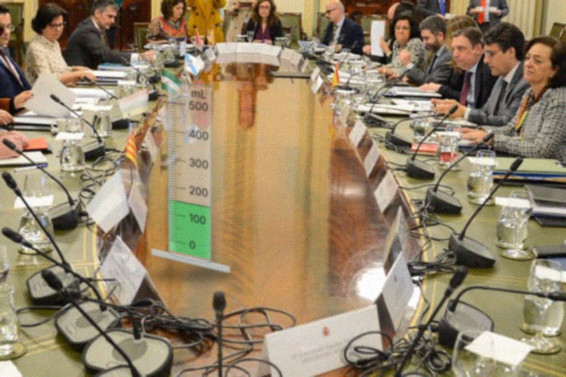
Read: 150 mL
